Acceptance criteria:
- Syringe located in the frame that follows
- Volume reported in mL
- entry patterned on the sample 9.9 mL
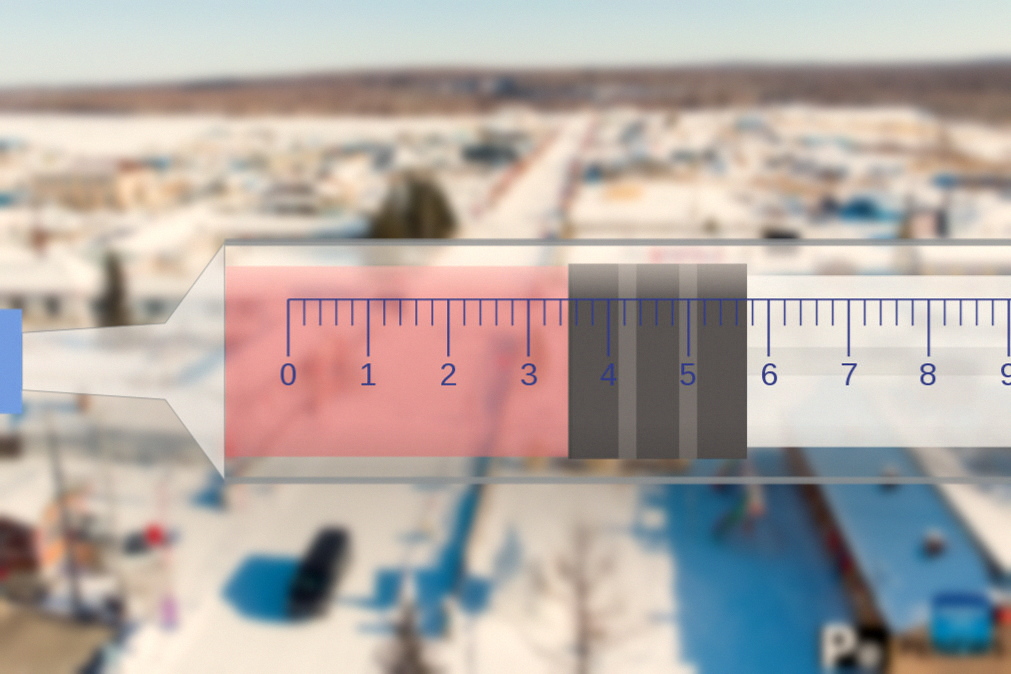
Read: 3.5 mL
